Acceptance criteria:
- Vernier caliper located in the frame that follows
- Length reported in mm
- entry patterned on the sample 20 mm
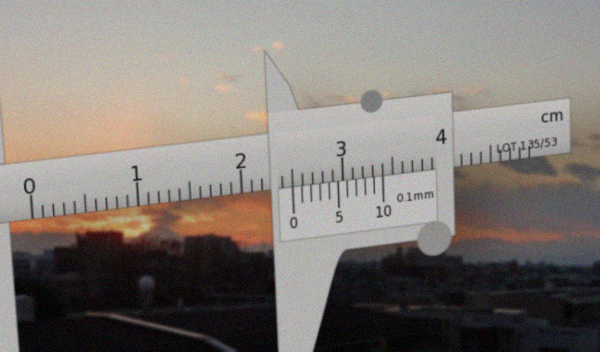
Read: 25.0 mm
